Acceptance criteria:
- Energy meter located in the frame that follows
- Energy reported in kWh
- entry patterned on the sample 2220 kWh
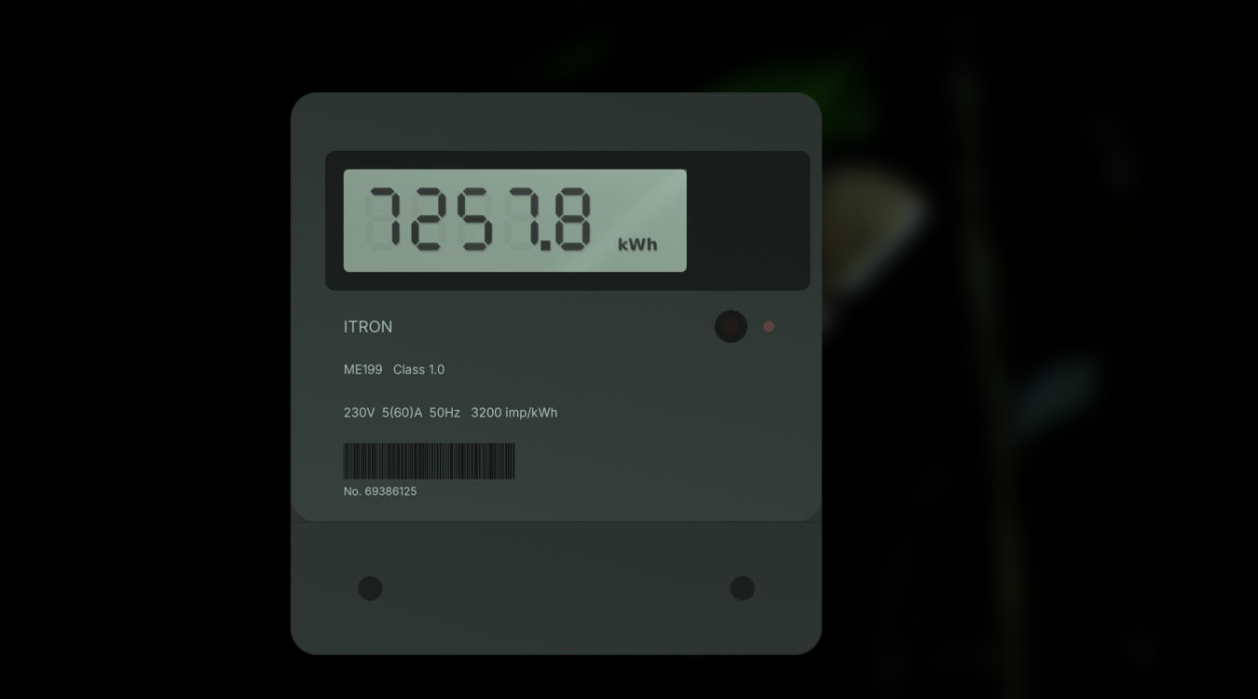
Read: 7257.8 kWh
